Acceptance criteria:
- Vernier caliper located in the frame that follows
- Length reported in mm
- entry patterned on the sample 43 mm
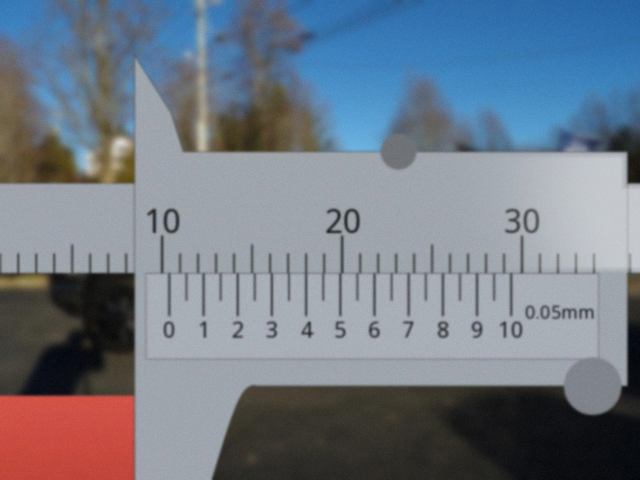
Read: 10.4 mm
